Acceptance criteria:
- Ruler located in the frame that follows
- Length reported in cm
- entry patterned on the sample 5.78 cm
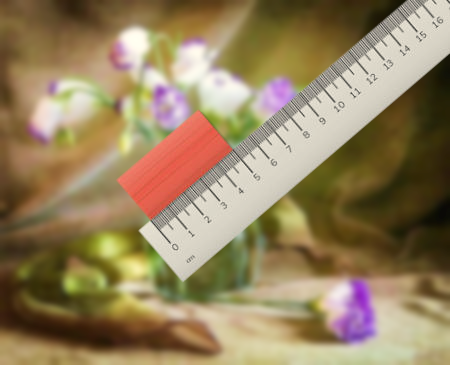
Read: 5 cm
